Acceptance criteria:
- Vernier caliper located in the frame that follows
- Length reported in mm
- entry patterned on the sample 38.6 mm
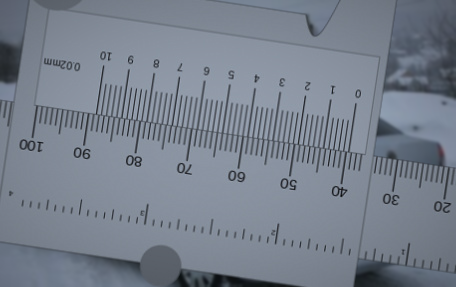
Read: 39.5 mm
